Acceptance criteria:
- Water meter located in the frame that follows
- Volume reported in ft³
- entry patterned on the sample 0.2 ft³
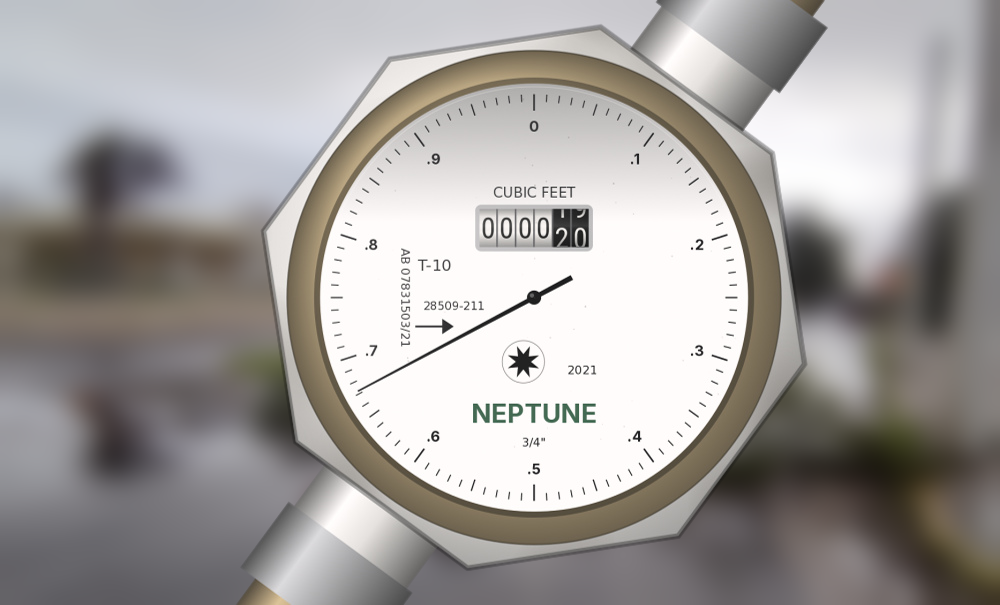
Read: 19.67 ft³
